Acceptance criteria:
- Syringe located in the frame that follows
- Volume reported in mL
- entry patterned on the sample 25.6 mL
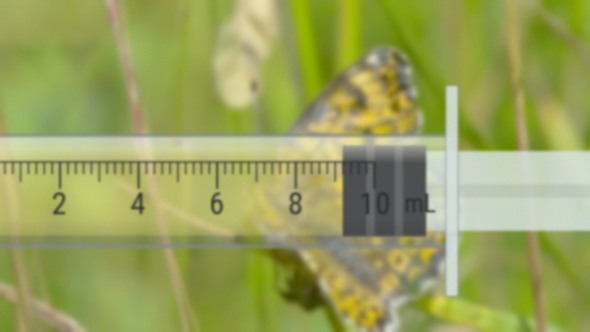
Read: 9.2 mL
